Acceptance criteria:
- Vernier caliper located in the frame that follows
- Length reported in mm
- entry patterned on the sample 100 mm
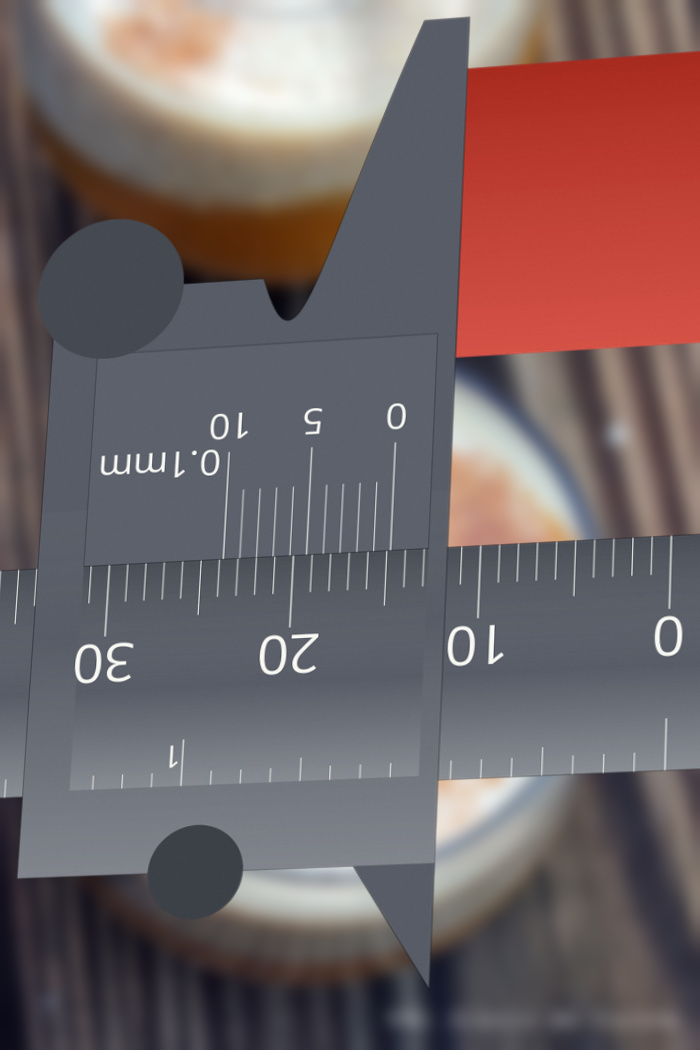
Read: 14.8 mm
